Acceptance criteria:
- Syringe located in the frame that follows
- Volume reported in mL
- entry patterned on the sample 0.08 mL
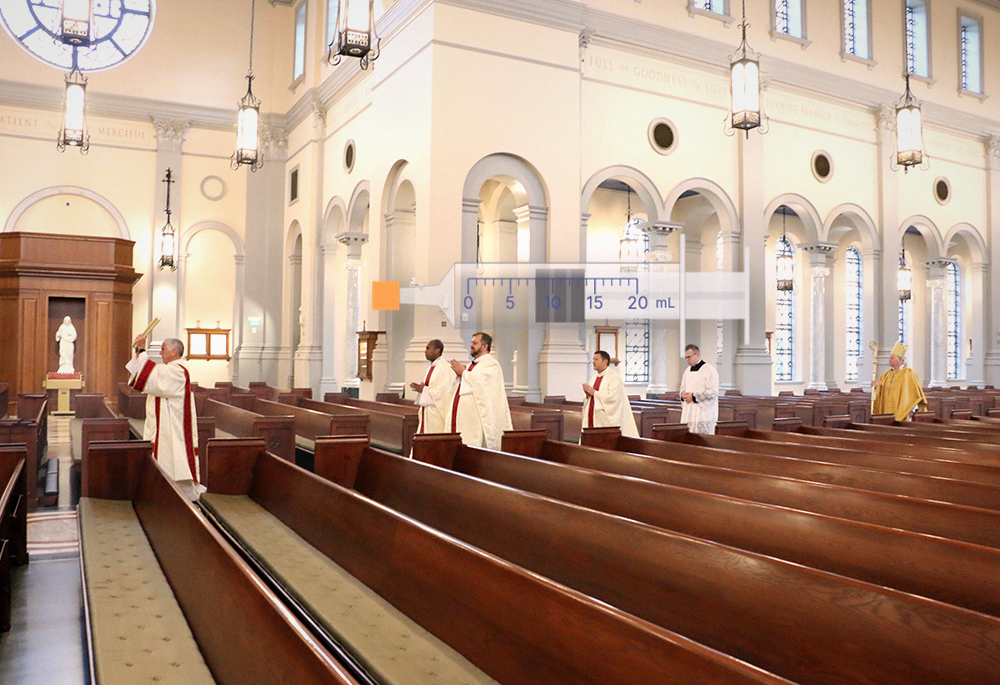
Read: 8 mL
